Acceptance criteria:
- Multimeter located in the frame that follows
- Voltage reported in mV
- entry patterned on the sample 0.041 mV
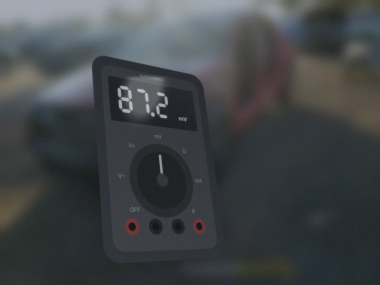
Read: 87.2 mV
